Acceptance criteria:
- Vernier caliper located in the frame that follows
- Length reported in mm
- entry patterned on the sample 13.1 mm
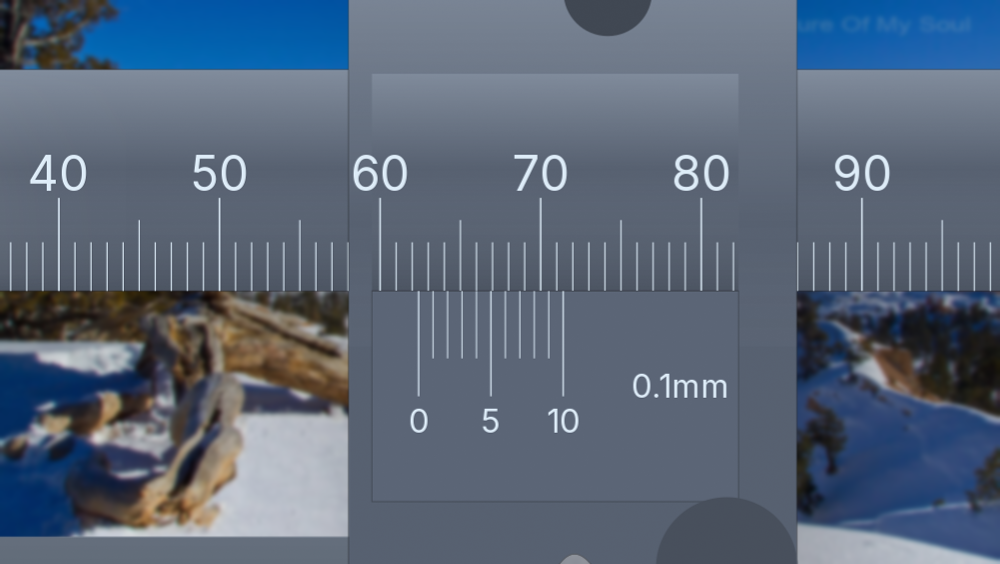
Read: 62.4 mm
